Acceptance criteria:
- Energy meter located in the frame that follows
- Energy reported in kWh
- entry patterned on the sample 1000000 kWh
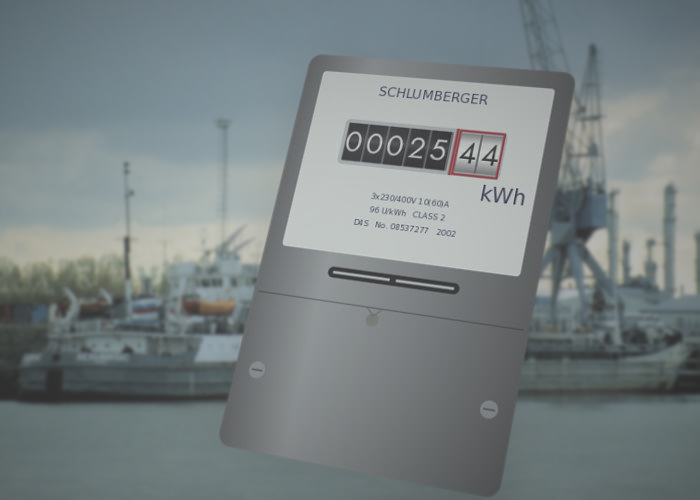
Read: 25.44 kWh
